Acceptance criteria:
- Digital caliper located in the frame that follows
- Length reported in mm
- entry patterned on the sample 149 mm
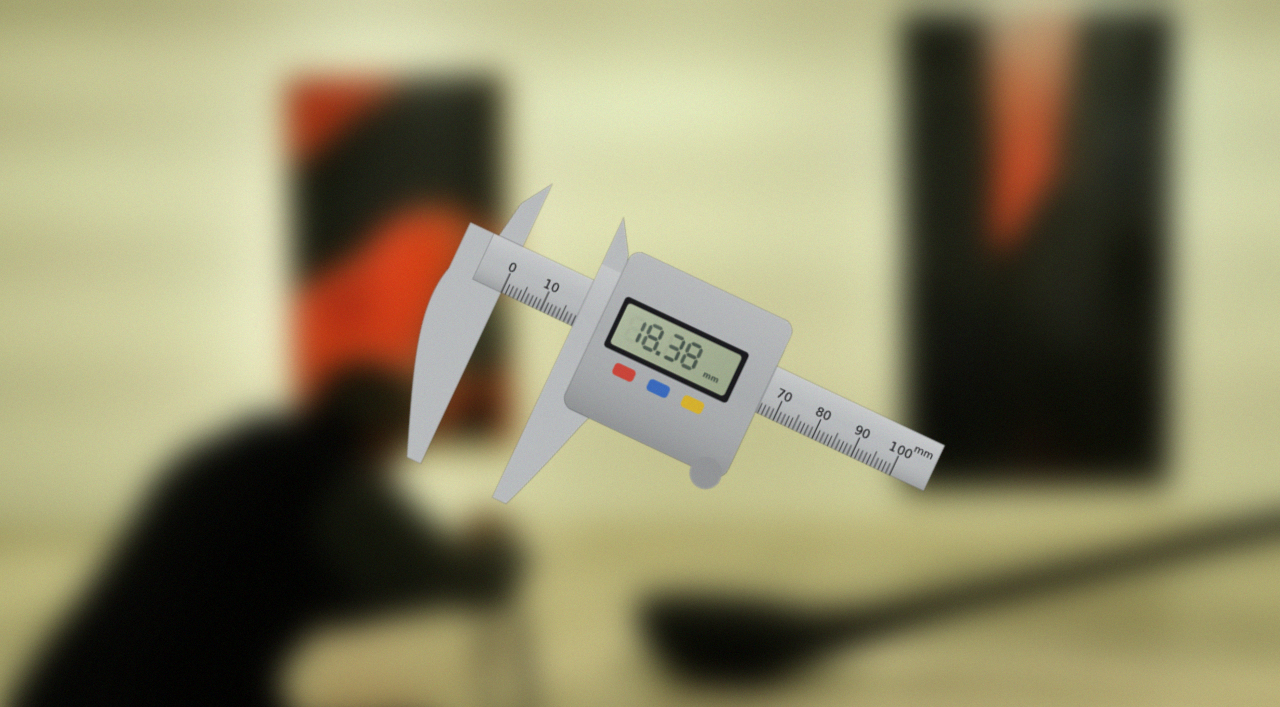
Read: 18.38 mm
